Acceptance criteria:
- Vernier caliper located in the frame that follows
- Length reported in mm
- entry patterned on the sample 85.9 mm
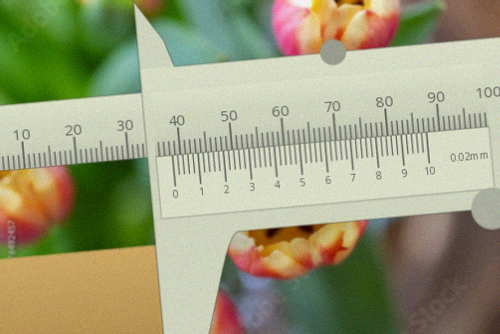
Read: 38.5 mm
